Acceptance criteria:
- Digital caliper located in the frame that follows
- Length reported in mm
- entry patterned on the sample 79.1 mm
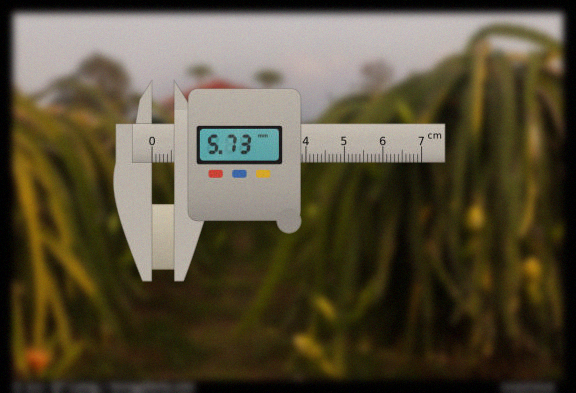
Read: 5.73 mm
